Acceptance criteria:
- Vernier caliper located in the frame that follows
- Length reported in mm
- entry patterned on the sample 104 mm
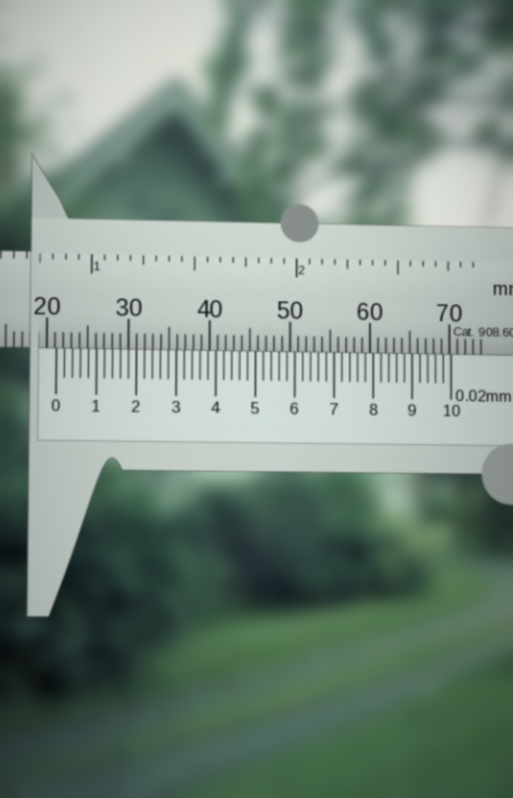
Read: 21.2 mm
